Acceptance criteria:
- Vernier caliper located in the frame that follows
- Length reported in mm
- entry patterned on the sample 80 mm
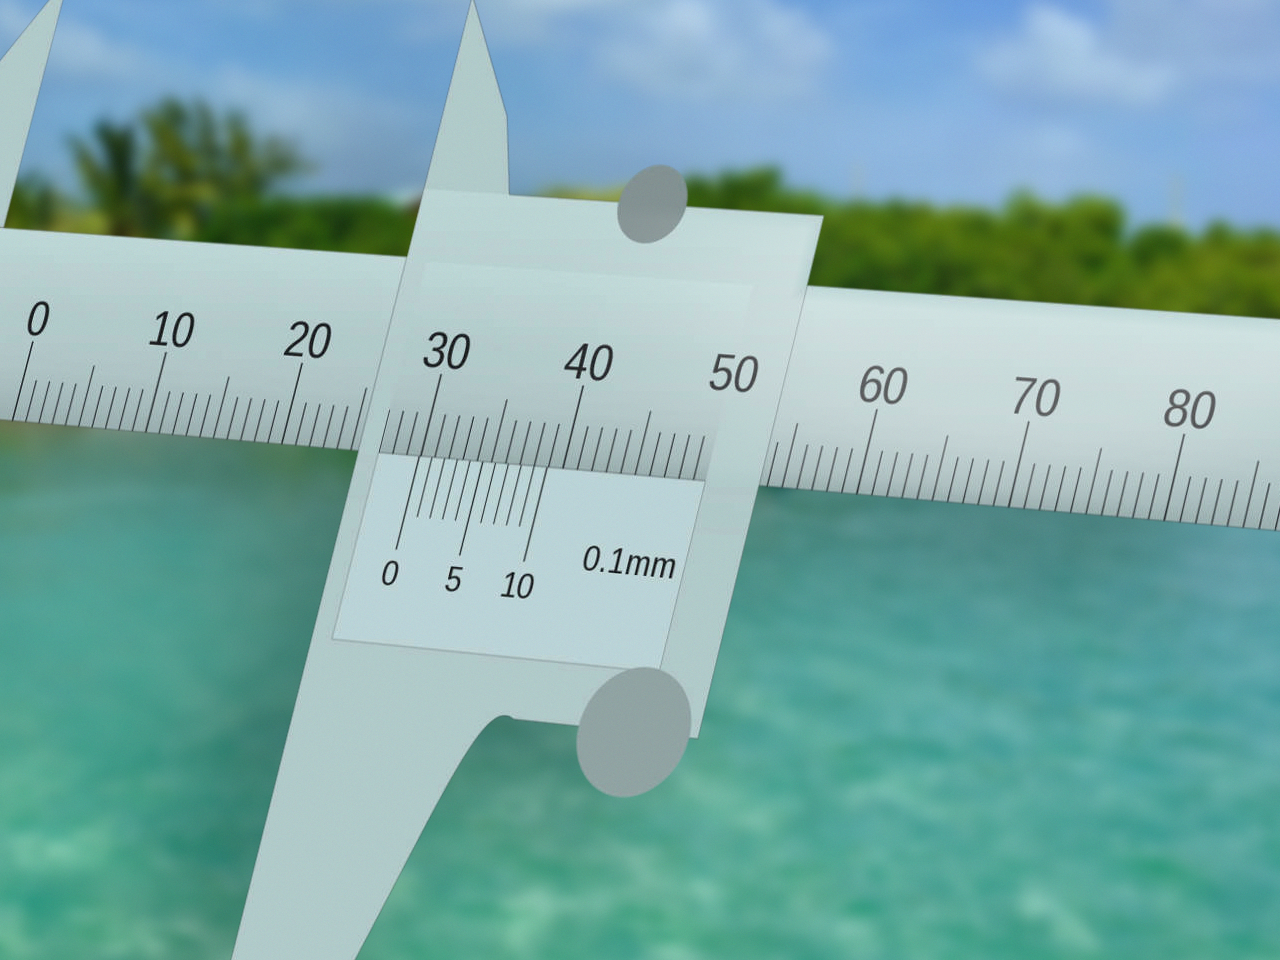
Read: 29.9 mm
